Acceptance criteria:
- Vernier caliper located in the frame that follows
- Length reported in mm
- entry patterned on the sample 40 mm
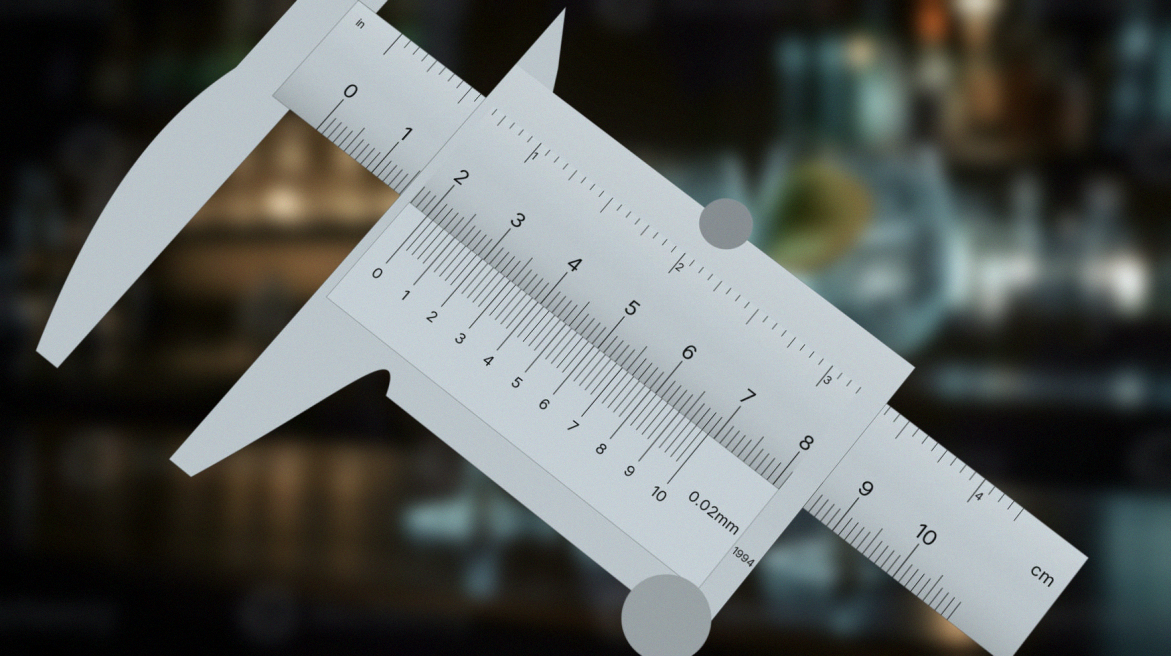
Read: 20.0 mm
